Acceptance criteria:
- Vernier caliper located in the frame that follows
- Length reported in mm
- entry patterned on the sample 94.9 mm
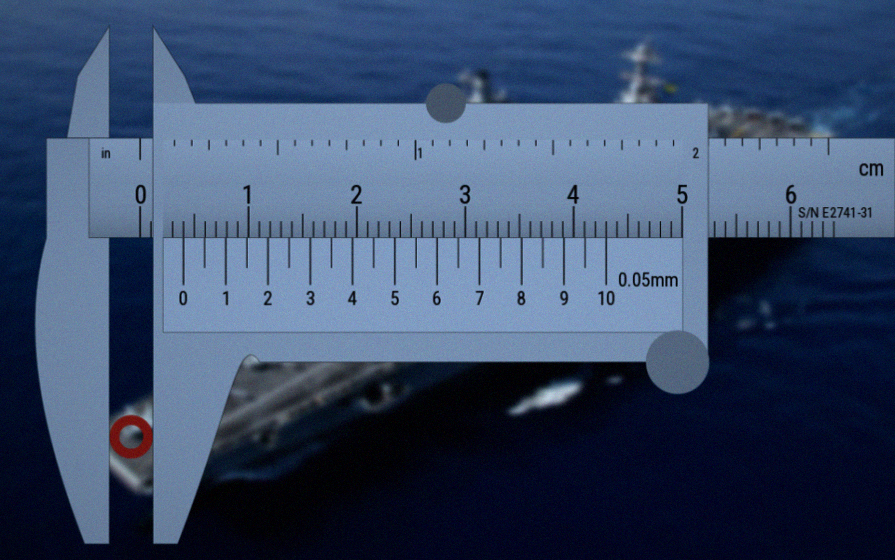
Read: 4.0 mm
